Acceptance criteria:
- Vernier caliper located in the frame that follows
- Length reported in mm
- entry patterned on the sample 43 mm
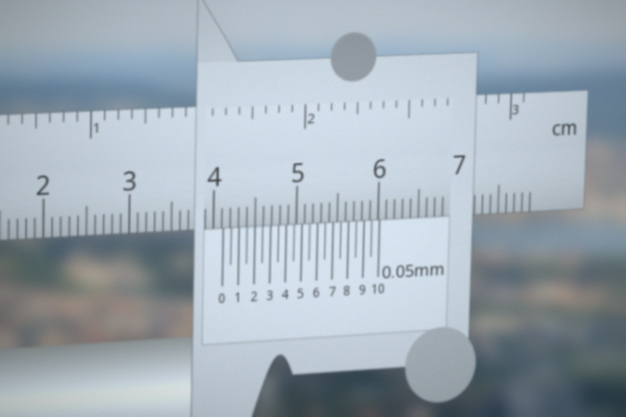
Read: 41.2 mm
